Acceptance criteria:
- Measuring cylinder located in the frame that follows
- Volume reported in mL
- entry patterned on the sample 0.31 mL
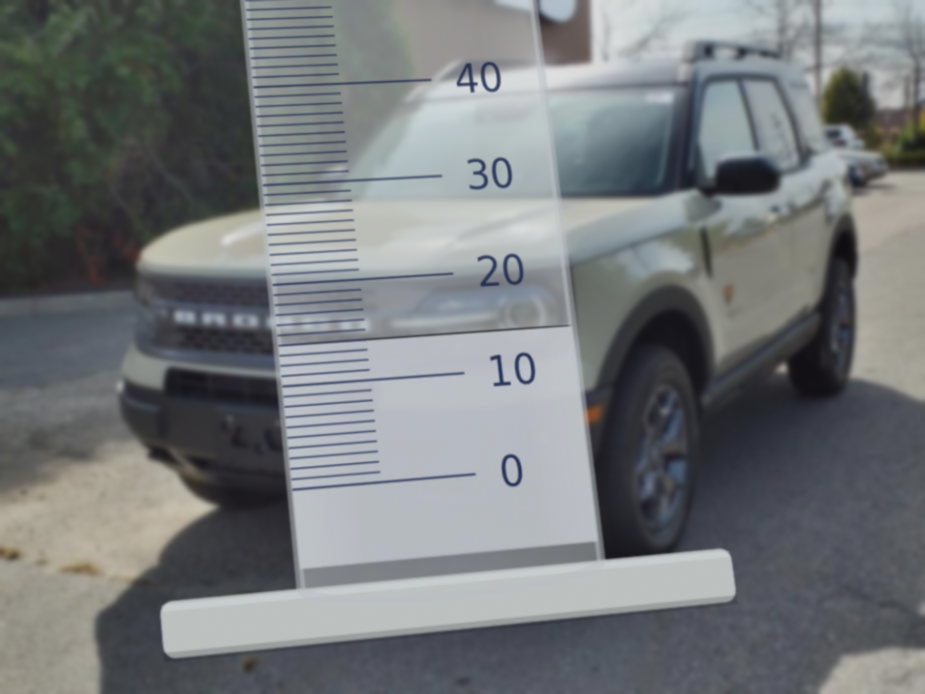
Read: 14 mL
